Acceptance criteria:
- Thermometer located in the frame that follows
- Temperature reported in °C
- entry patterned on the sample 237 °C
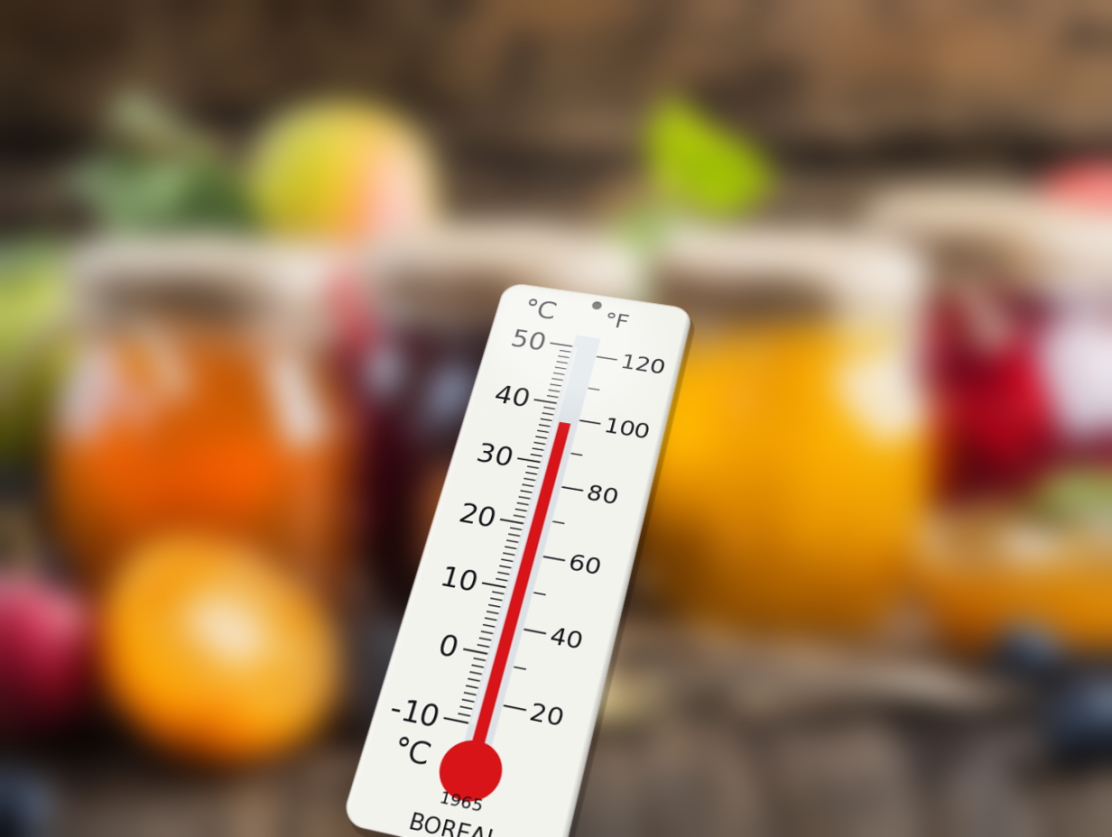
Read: 37 °C
